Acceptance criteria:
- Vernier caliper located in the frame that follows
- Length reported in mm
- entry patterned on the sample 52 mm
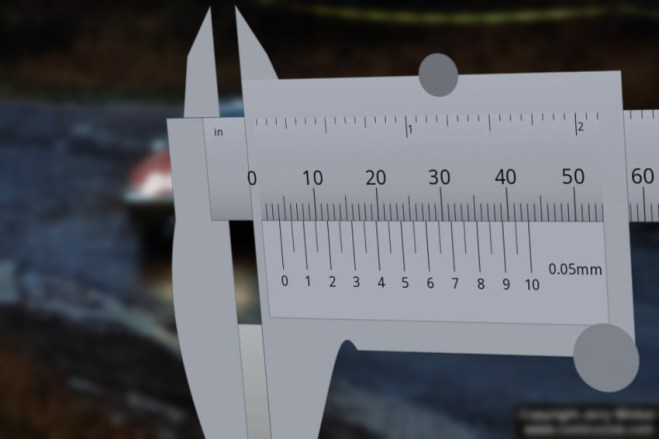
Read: 4.0 mm
